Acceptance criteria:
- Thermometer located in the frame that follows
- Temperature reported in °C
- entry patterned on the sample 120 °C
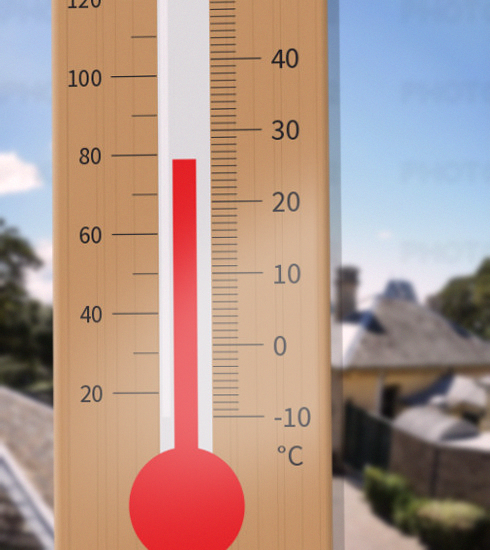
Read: 26 °C
